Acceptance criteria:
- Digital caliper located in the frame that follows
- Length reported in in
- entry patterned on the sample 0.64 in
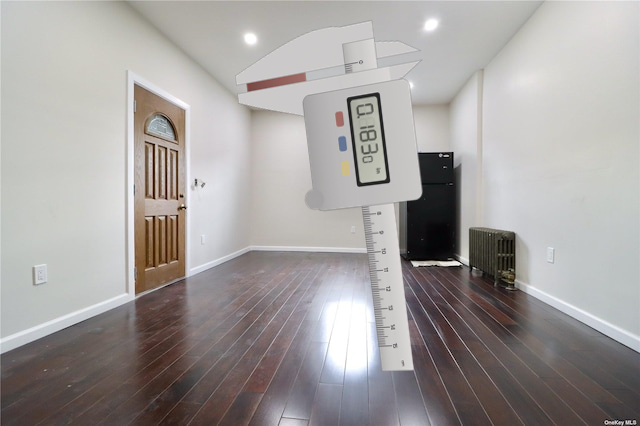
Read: 0.1830 in
